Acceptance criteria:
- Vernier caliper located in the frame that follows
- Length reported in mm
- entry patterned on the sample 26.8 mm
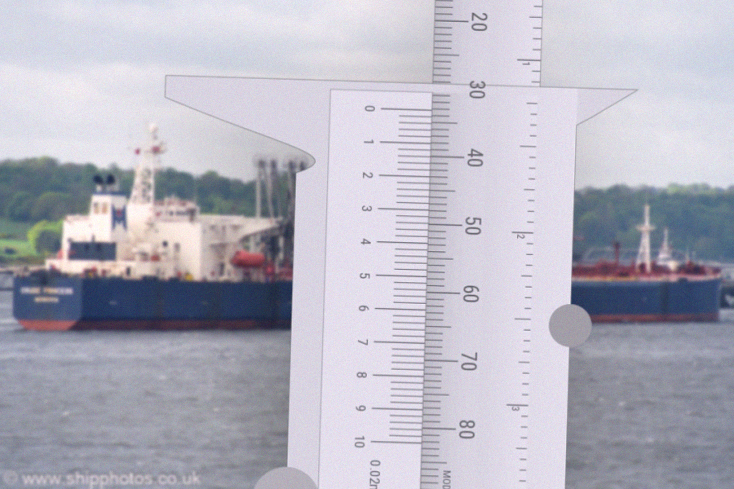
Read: 33.2 mm
